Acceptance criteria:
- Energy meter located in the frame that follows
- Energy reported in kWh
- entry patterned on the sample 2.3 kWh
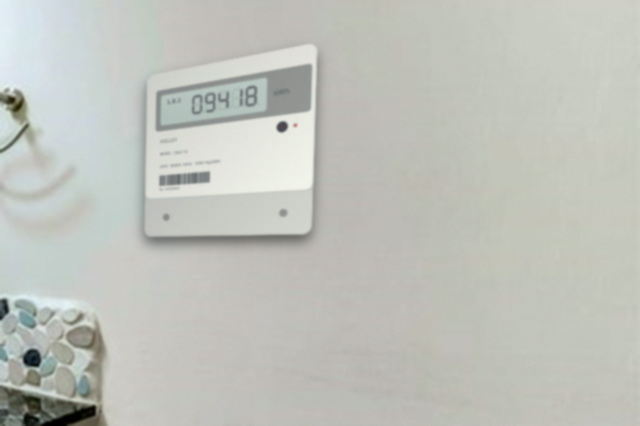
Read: 9418 kWh
